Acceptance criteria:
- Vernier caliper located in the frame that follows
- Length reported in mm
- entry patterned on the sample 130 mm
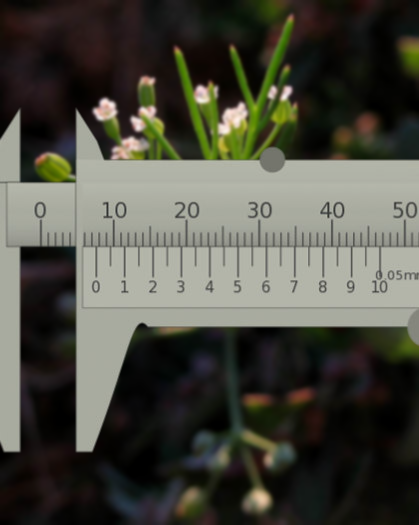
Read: 7.6 mm
